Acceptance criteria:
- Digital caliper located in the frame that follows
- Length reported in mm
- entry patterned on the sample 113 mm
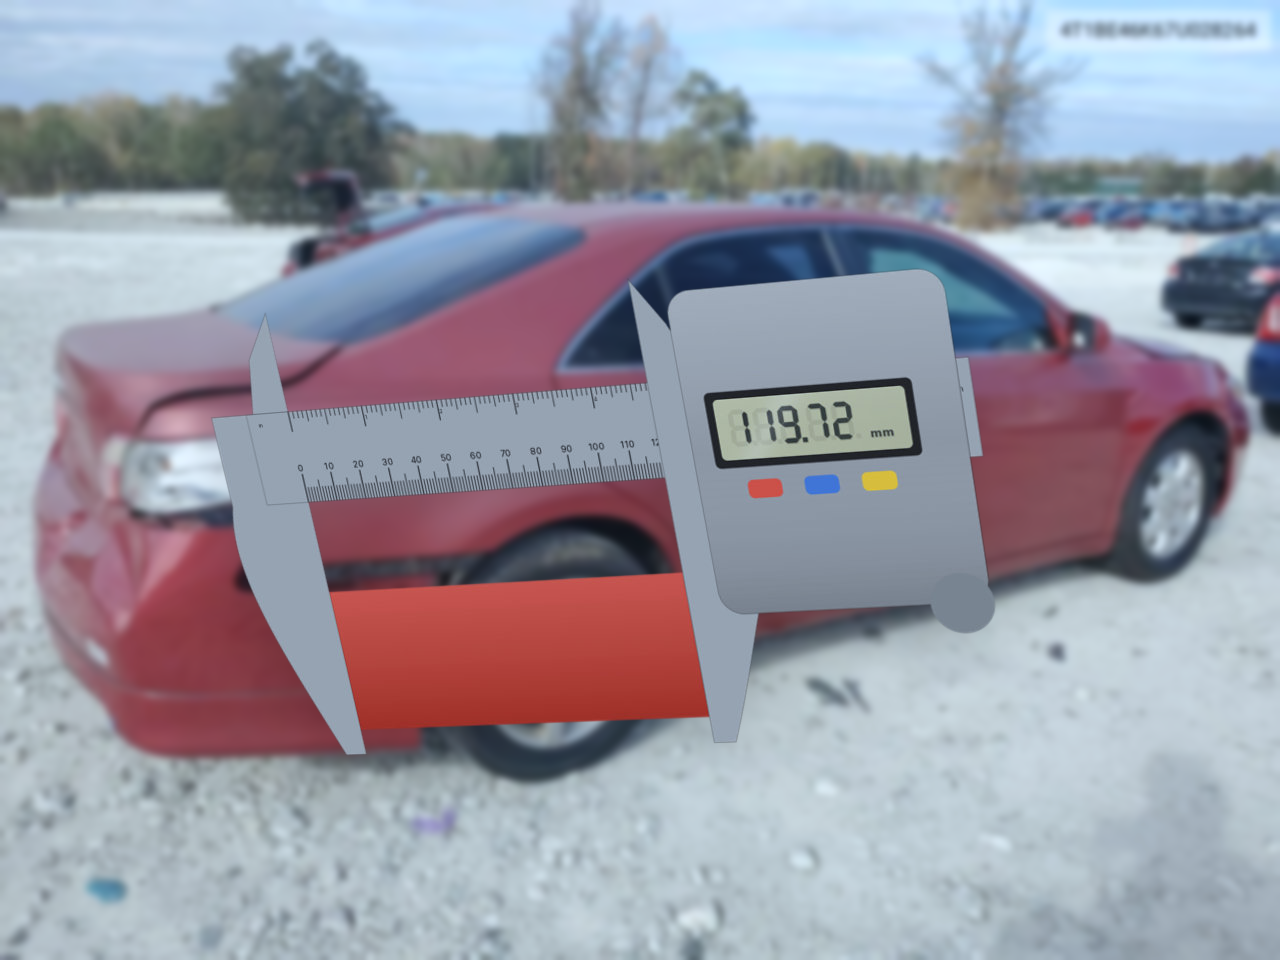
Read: 119.72 mm
